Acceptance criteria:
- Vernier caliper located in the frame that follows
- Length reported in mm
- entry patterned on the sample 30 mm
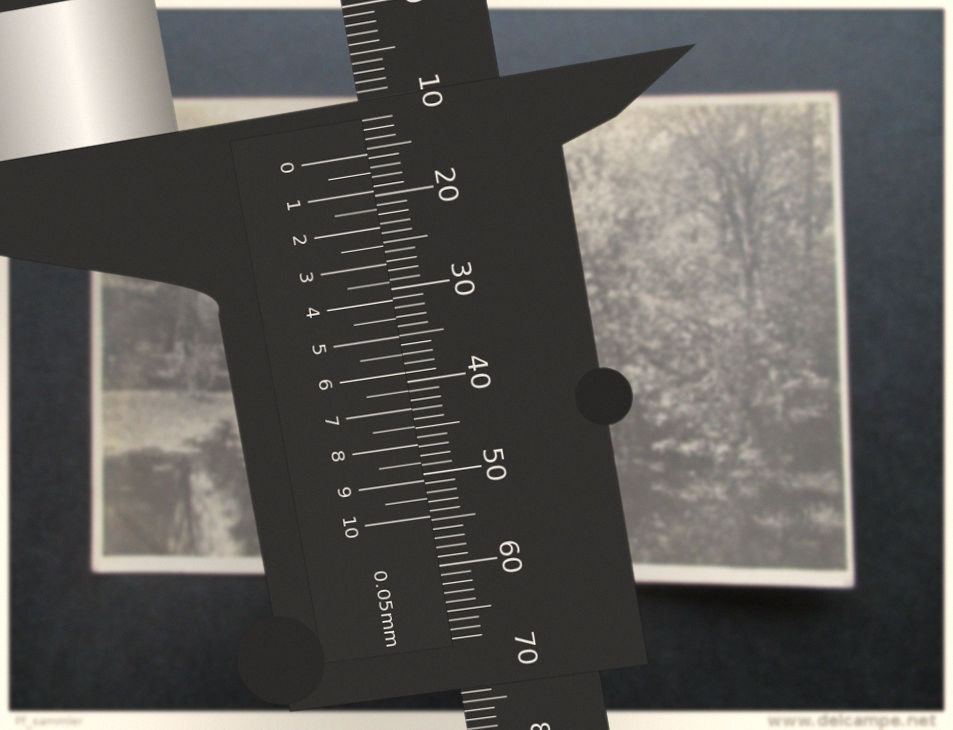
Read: 15.6 mm
